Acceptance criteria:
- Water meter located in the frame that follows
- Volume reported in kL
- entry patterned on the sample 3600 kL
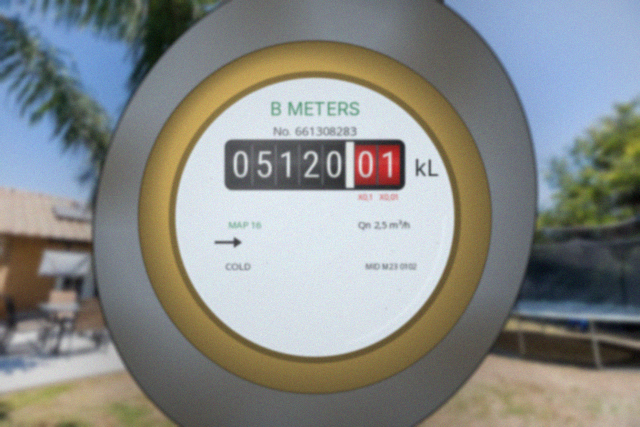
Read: 5120.01 kL
